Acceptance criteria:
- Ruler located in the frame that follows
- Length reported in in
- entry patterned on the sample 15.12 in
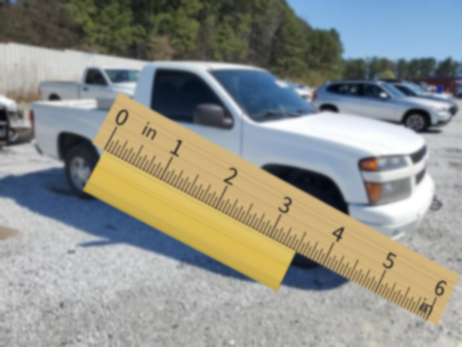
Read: 3.5 in
